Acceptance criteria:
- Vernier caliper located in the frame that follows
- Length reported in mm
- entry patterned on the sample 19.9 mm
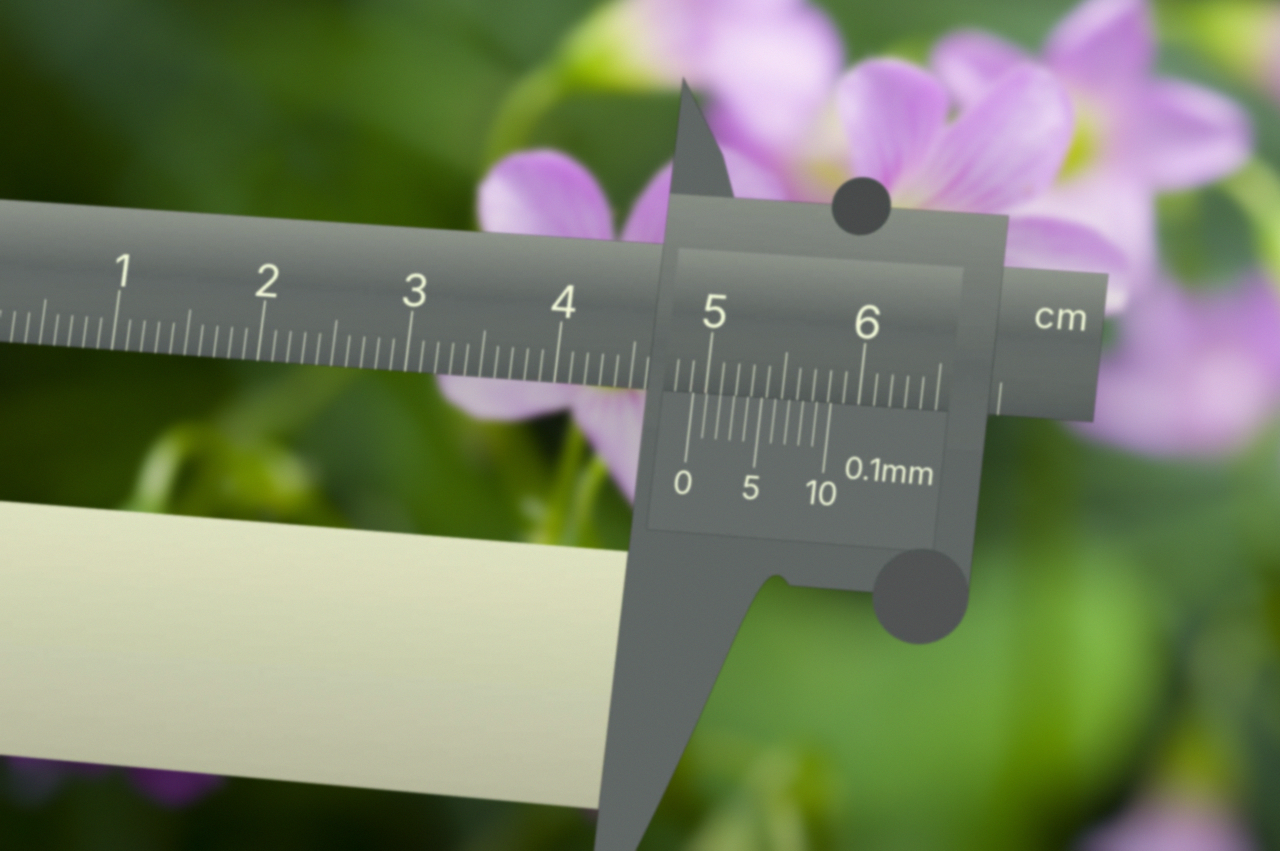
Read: 49.2 mm
